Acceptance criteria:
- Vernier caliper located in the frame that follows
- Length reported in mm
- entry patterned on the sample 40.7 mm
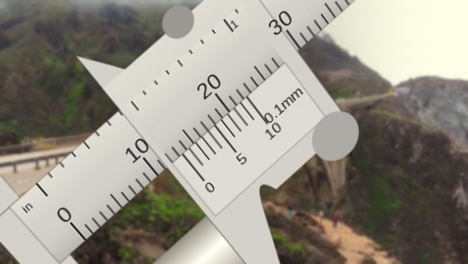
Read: 13.4 mm
